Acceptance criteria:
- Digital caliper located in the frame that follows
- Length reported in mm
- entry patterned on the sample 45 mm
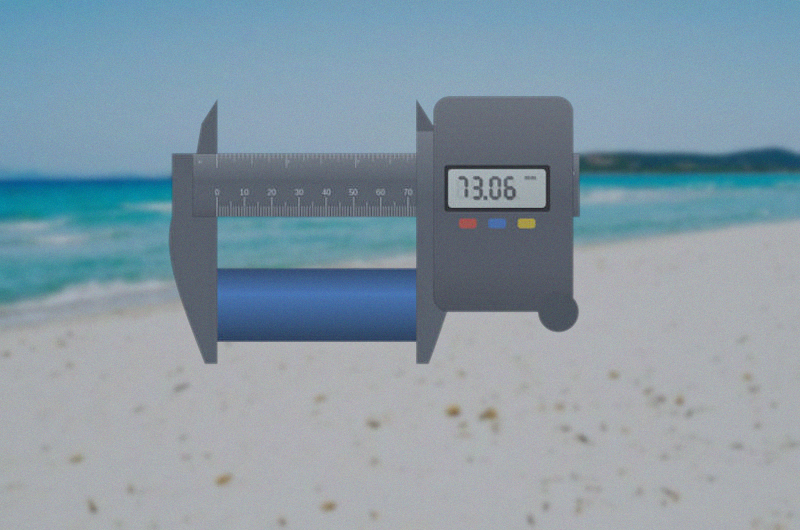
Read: 73.06 mm
